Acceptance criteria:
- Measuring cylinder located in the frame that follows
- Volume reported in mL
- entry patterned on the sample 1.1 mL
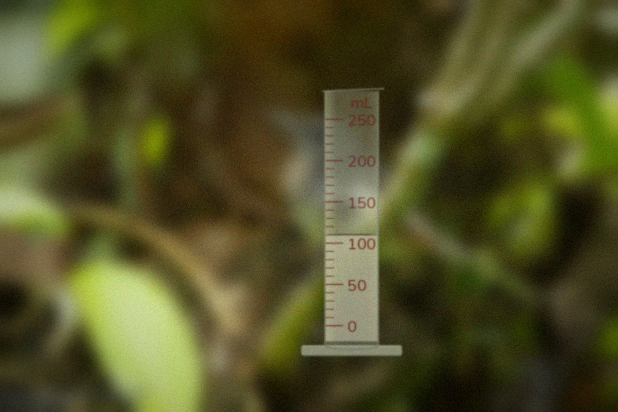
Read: 110 mL
